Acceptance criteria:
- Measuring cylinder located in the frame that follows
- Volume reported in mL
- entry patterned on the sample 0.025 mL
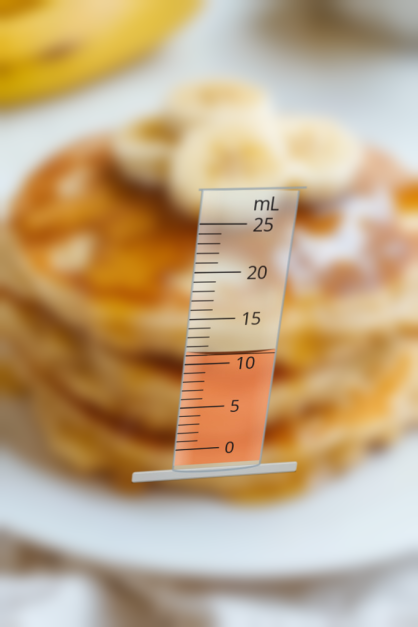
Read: 11 mL
